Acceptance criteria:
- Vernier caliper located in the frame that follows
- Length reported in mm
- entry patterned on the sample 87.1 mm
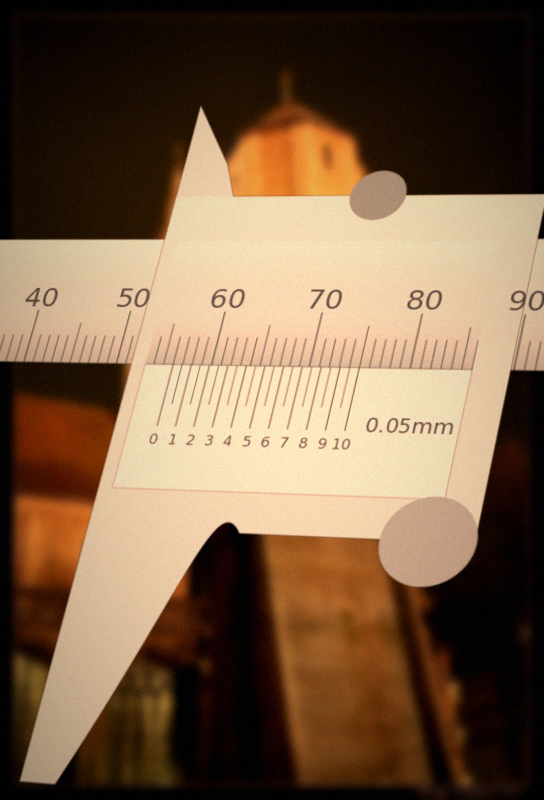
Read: 56.0 mm
